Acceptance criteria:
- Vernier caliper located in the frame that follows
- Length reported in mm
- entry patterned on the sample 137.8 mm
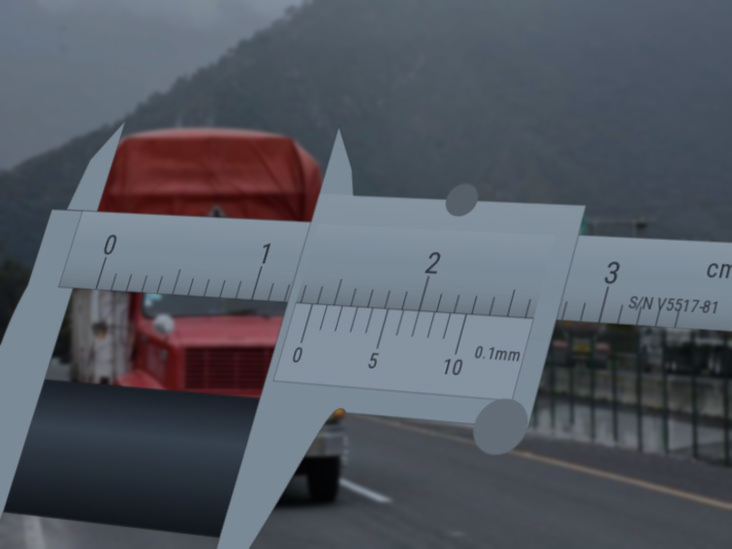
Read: 13.7 mm
